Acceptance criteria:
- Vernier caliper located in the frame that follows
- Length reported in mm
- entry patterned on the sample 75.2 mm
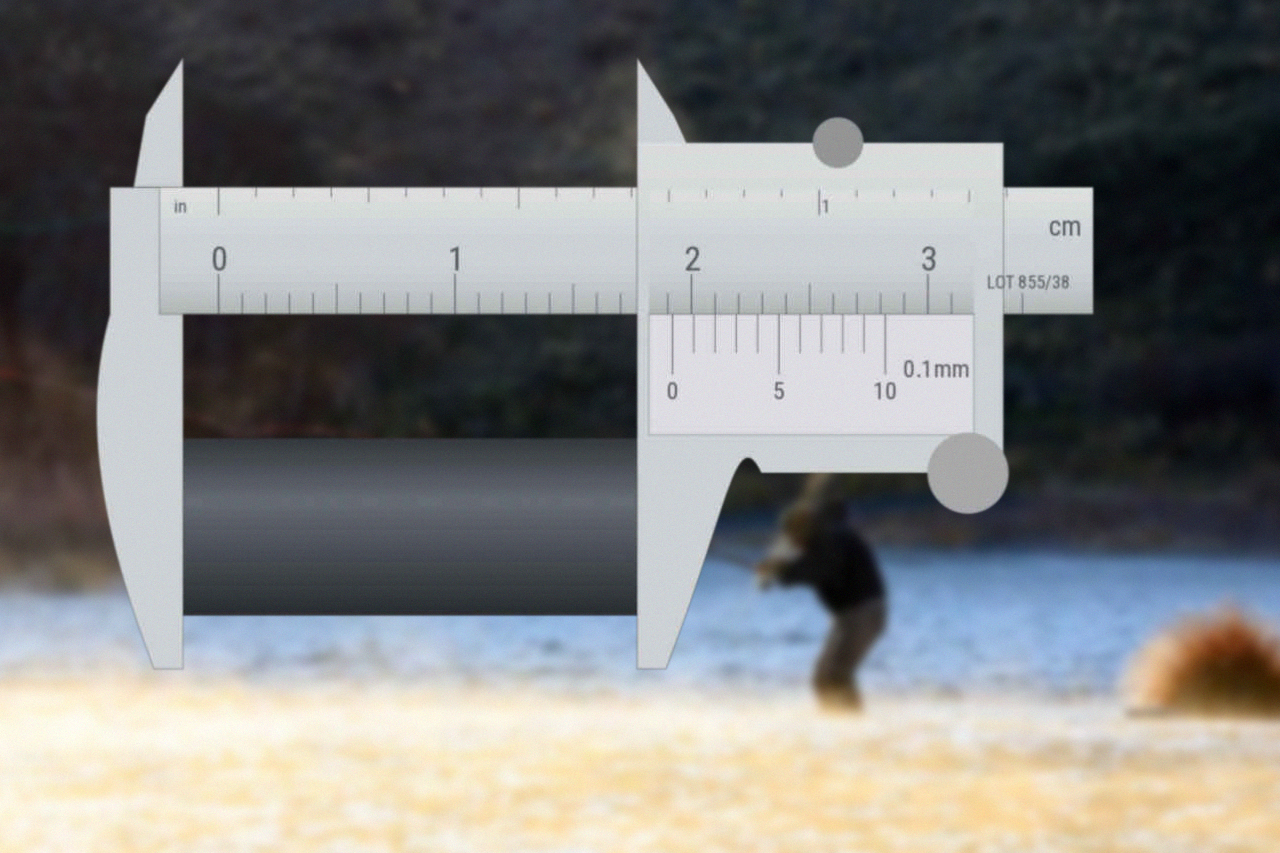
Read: 19.2 mm
